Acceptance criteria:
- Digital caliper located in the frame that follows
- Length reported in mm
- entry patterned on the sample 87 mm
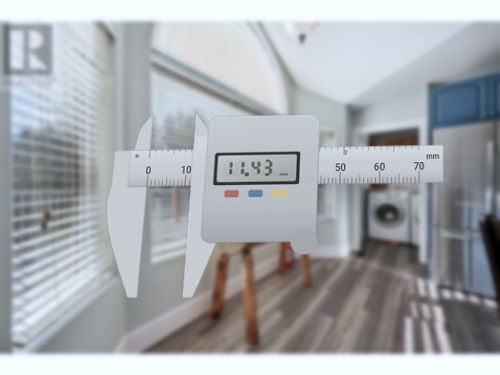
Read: 11.43 mm
